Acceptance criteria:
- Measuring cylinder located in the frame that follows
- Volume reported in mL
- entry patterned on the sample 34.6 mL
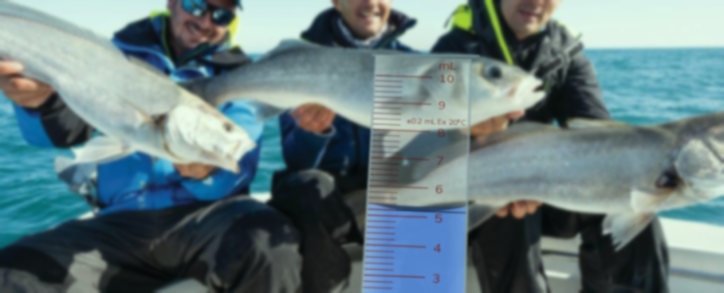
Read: 5.2 mL
